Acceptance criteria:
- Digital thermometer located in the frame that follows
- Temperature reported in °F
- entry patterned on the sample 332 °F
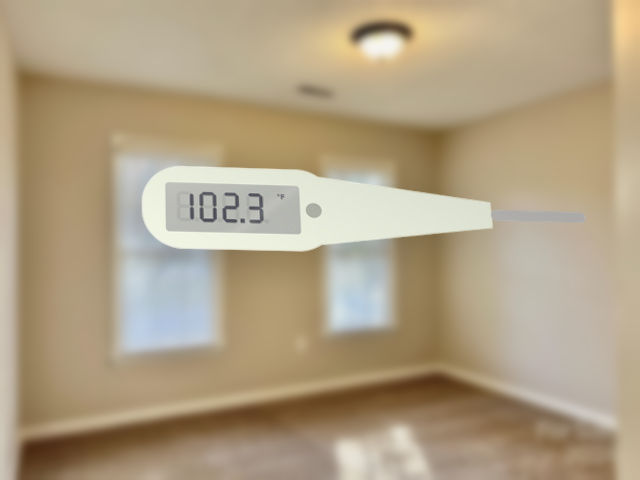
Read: 102.3 °F
